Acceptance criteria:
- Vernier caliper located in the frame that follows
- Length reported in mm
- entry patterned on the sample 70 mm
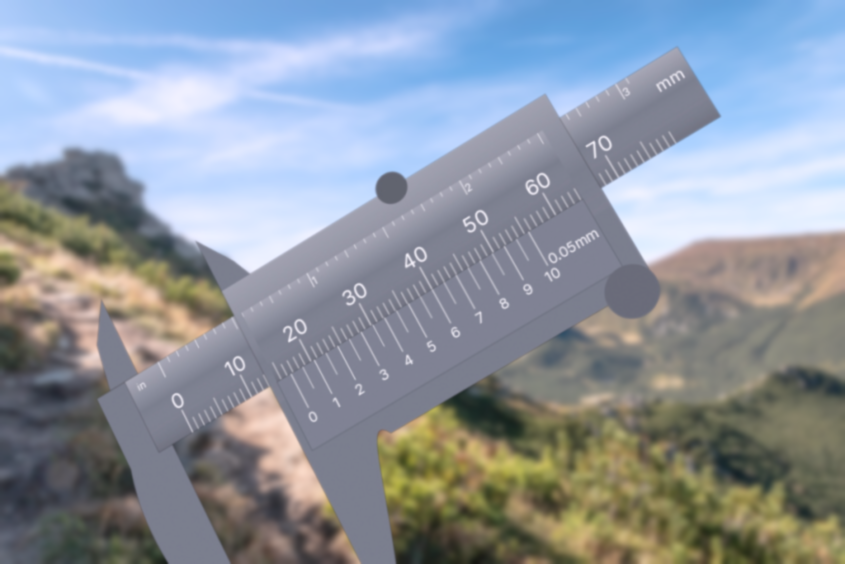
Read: 16.6 mm
